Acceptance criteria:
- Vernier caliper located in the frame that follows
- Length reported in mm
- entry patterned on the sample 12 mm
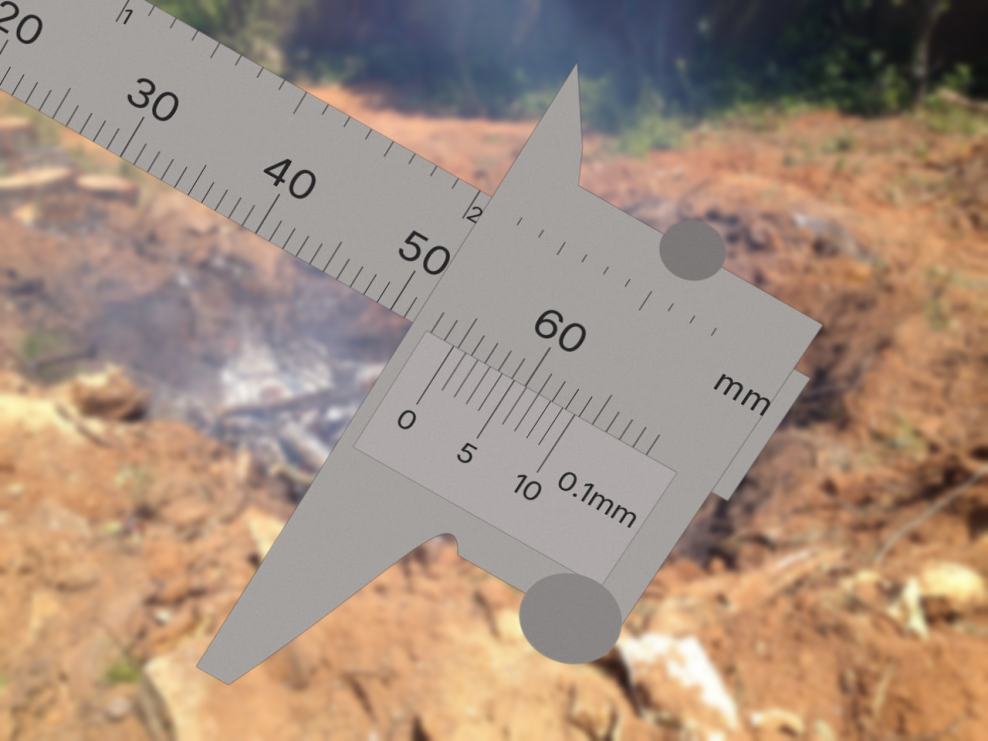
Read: 54.7 mm
